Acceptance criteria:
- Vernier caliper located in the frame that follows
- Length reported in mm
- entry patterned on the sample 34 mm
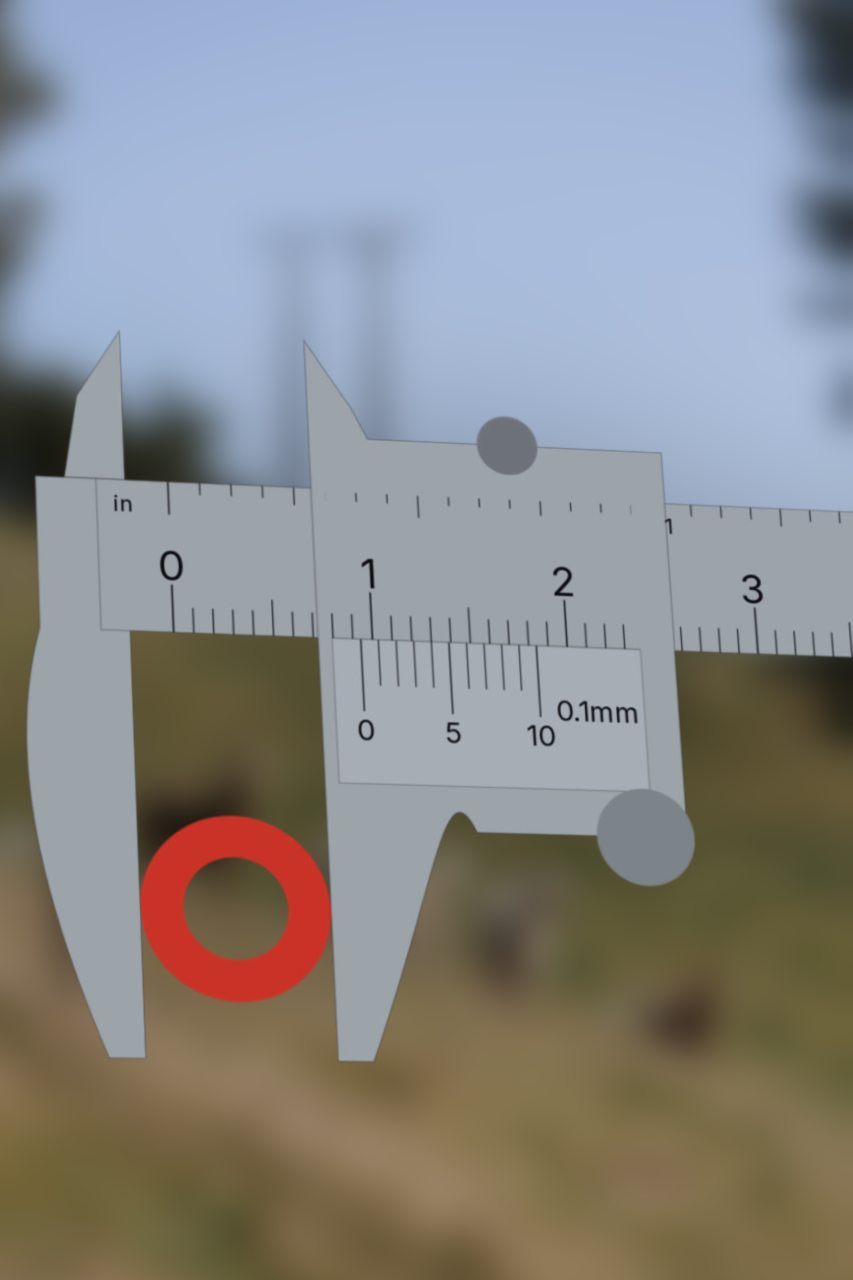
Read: 9.4 mm
